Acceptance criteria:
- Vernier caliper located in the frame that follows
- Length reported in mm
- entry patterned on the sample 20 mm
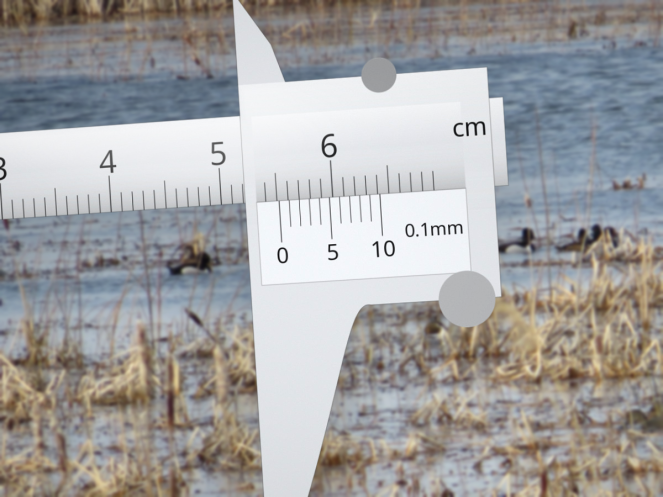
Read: 55.2 mm
